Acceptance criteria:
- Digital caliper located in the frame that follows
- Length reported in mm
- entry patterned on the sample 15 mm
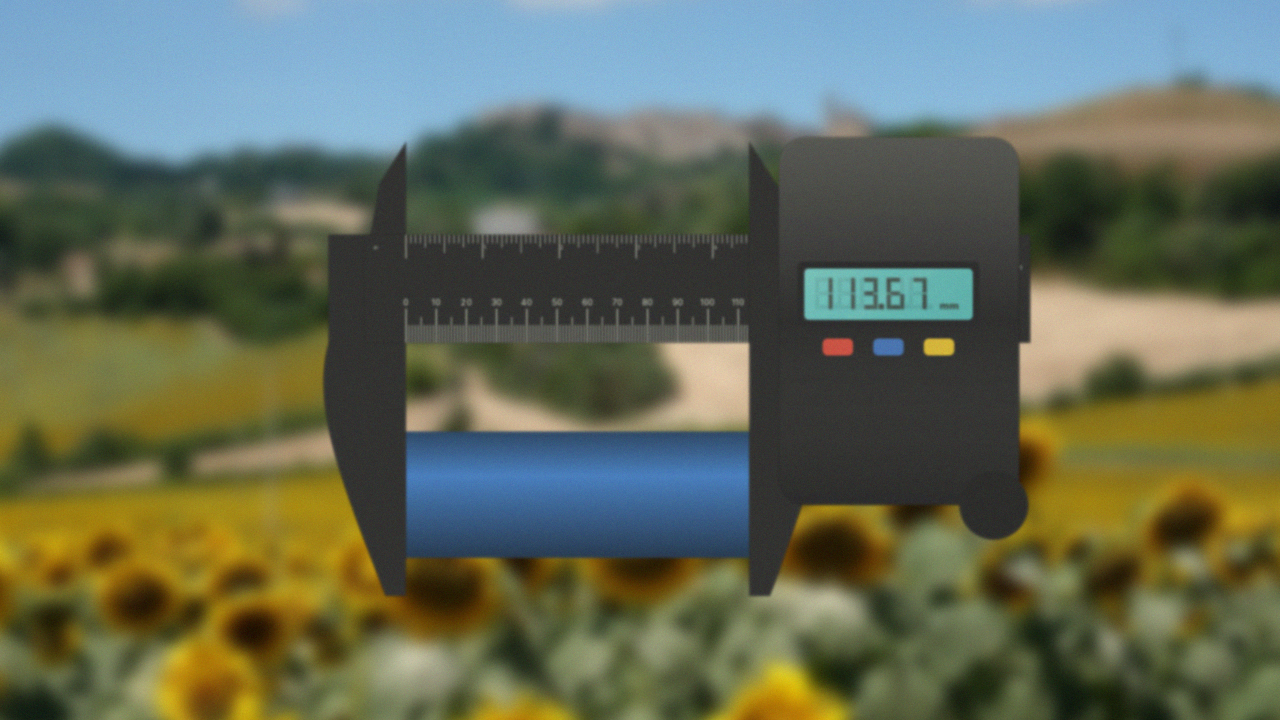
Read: 113.67 mm
